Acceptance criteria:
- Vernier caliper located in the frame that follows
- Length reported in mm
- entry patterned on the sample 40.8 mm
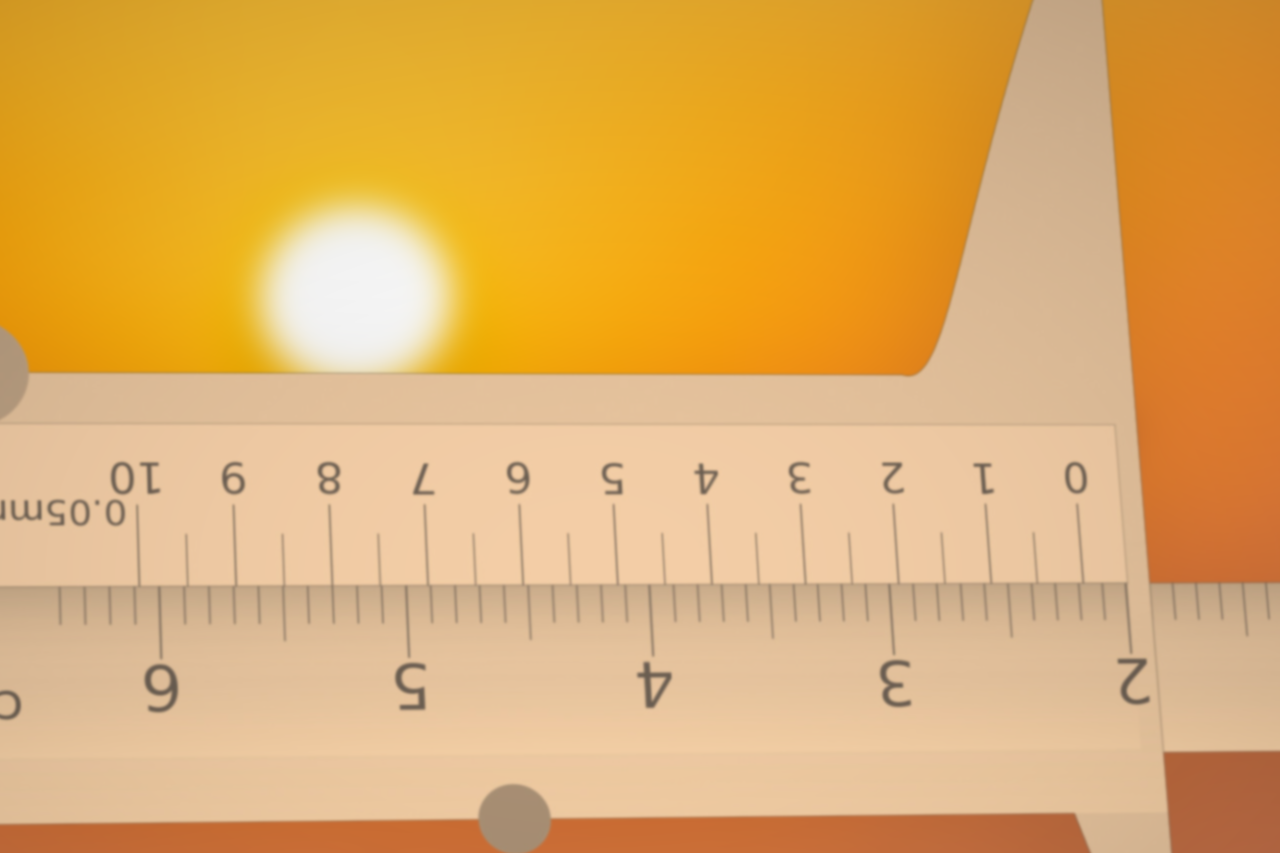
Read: 21.8 mm
